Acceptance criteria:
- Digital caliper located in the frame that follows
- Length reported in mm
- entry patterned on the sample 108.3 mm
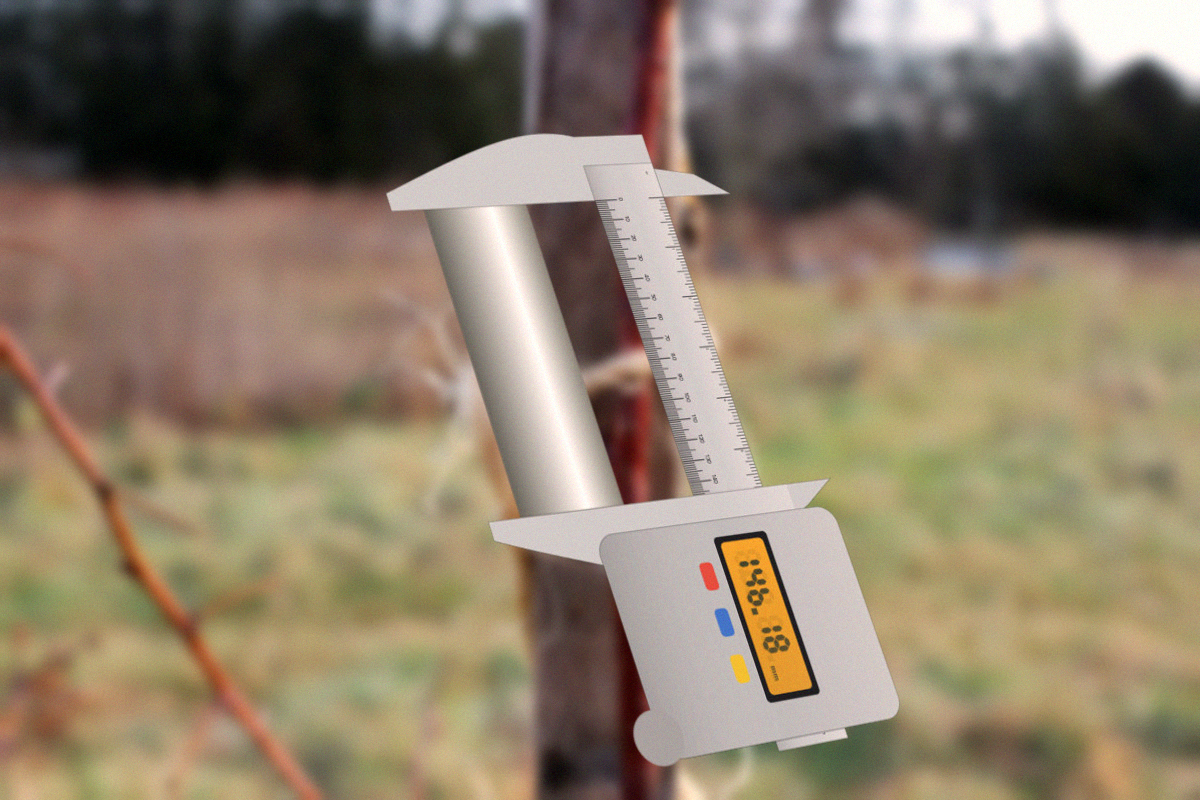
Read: 146.18 mm
